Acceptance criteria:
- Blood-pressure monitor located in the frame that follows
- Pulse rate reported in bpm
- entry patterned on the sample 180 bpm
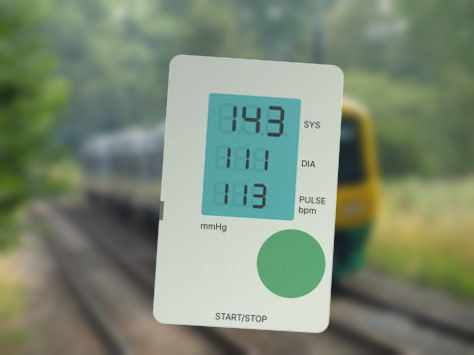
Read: 113 bpm
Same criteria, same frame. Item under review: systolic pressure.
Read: 143 mmHg
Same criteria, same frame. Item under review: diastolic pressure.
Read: 111 mmHg
